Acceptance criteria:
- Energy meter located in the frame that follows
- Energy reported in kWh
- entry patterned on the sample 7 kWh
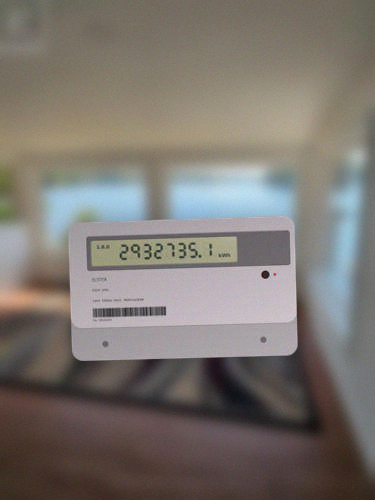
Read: 2932735.1 kWh
